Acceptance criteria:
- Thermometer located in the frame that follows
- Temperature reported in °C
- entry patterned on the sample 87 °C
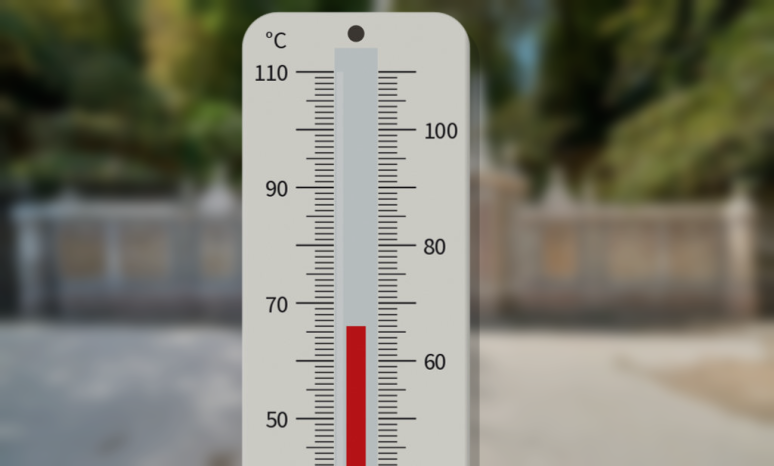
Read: 66 °C
